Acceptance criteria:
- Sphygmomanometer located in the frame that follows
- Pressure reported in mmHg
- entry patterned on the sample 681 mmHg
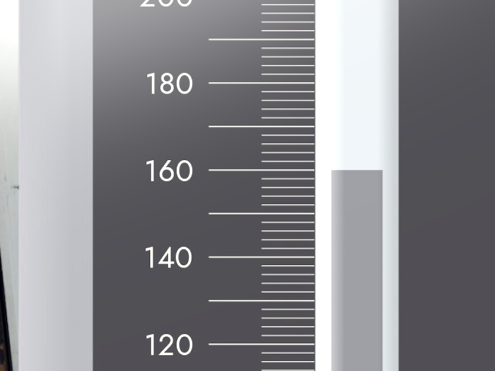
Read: 160 mmHg
